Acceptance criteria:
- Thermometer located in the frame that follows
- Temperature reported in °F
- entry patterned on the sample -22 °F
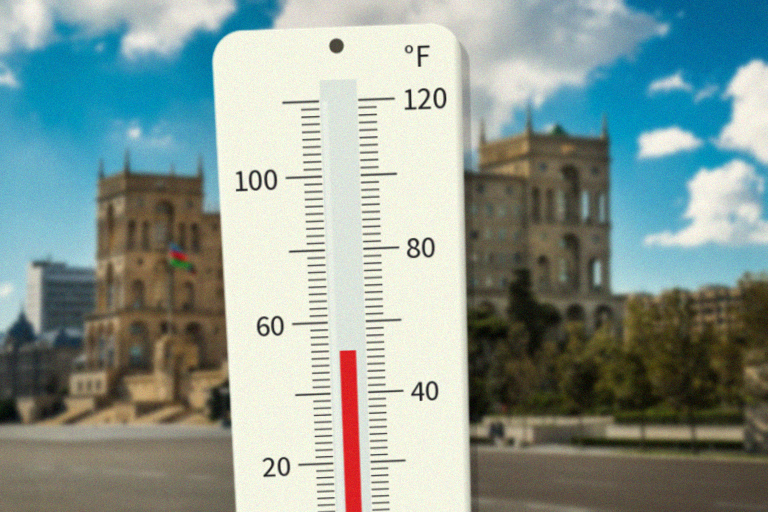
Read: 52 °F
